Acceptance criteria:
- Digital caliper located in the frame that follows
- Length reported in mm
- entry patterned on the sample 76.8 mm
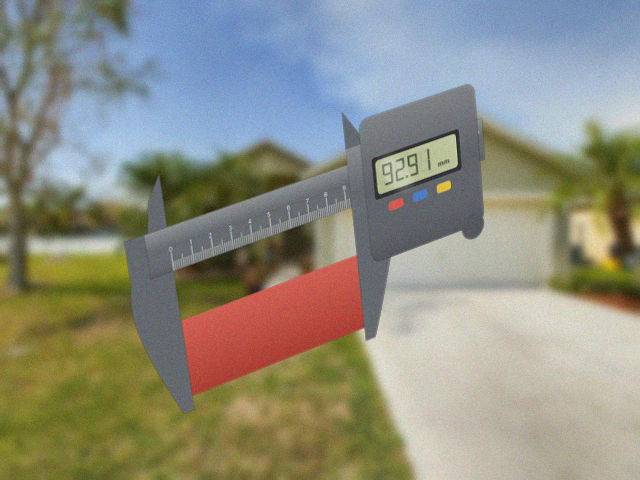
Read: 92.91 mm
